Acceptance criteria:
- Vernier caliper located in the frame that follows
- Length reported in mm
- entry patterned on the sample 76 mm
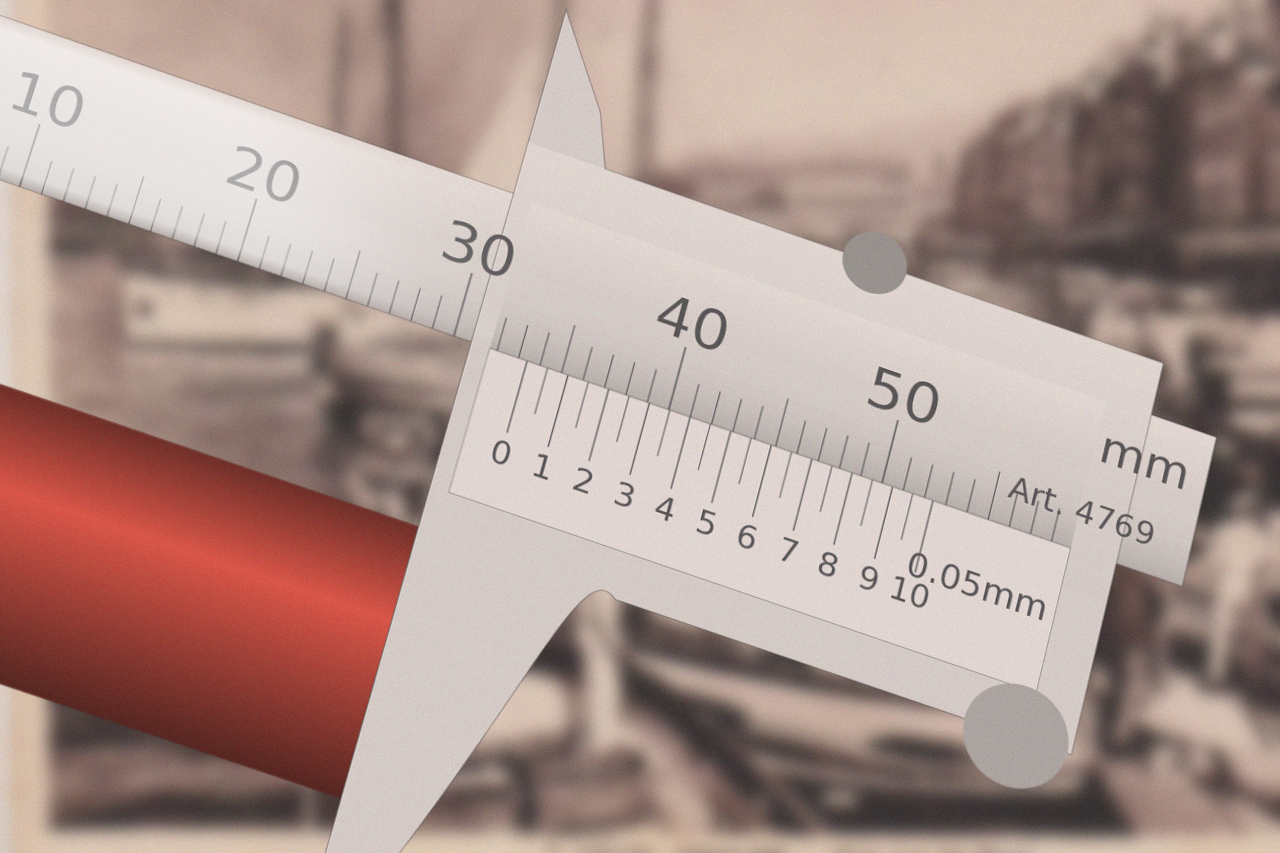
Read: 33.4 mm
